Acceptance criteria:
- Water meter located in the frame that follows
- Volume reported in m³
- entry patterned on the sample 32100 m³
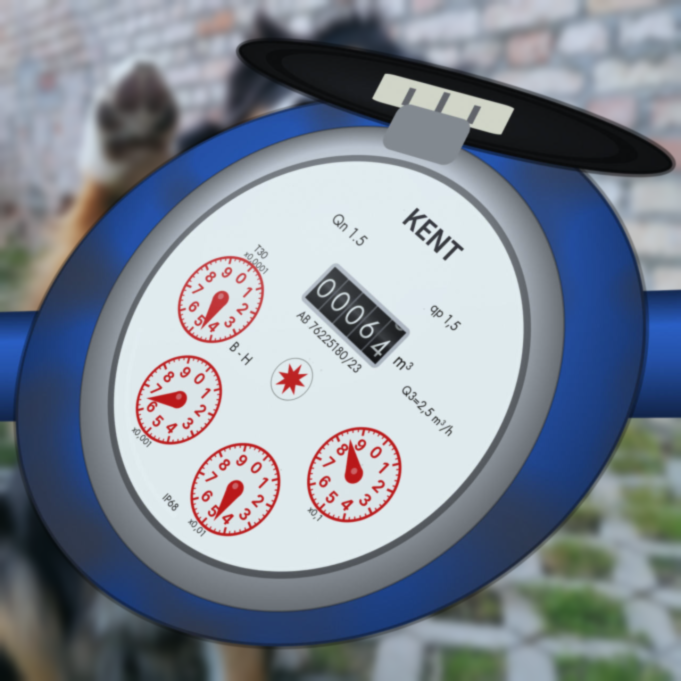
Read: 63.8464 m³
